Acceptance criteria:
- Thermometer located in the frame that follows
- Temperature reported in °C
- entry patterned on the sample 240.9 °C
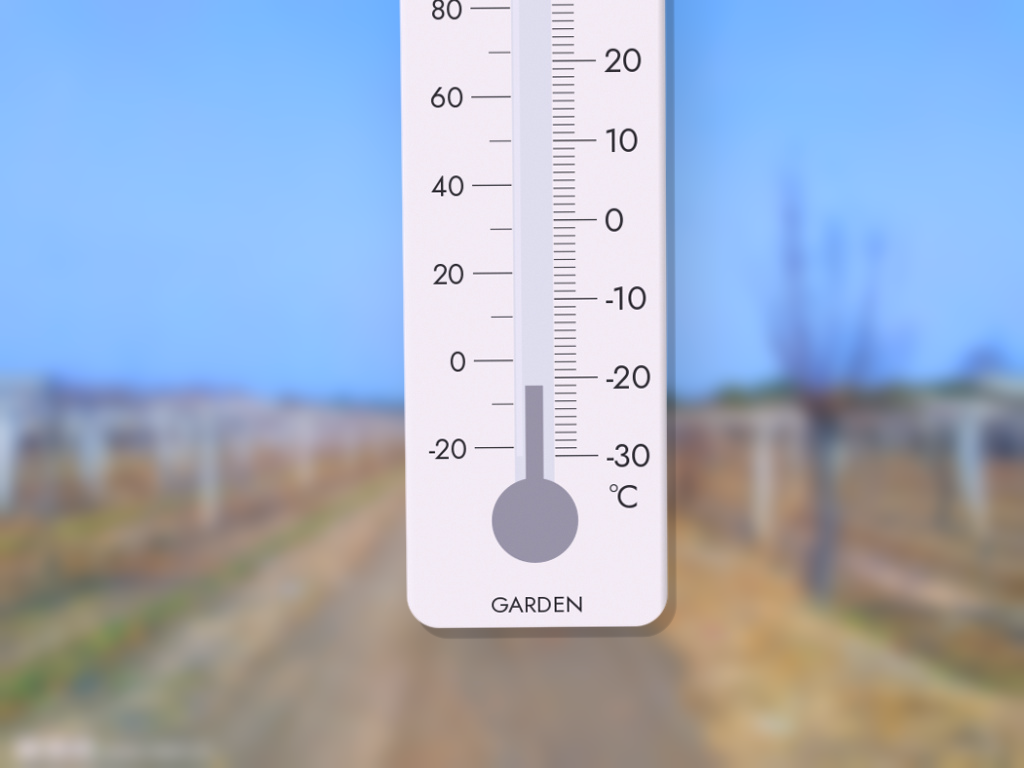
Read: -21 °C
